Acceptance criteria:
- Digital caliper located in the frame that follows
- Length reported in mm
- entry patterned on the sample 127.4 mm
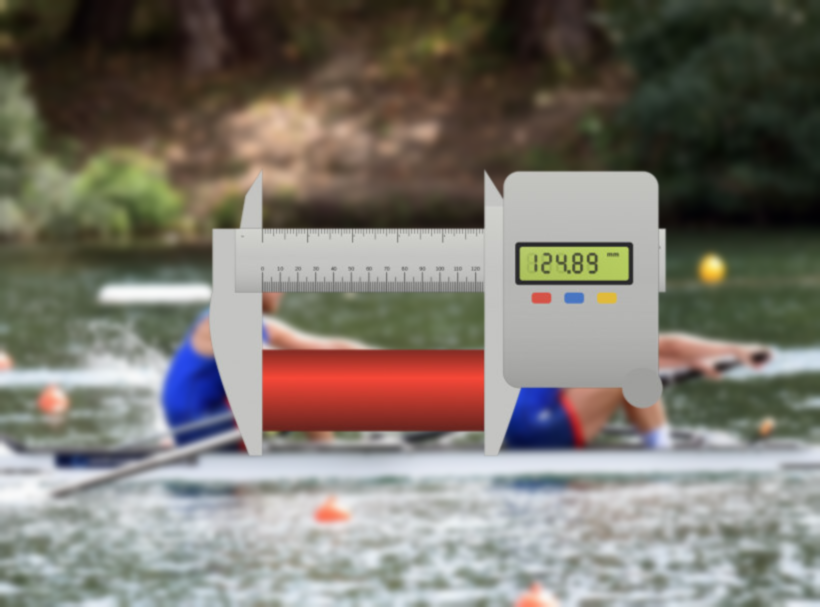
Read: 124.89 mm
